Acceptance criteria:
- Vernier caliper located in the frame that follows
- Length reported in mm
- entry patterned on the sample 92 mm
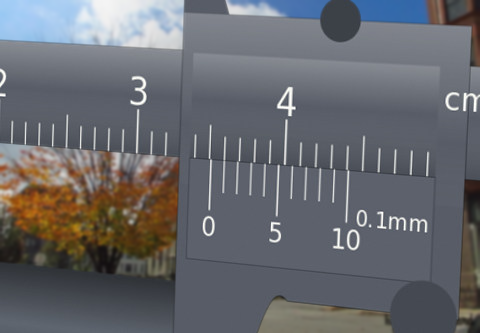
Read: 35.1 mm
